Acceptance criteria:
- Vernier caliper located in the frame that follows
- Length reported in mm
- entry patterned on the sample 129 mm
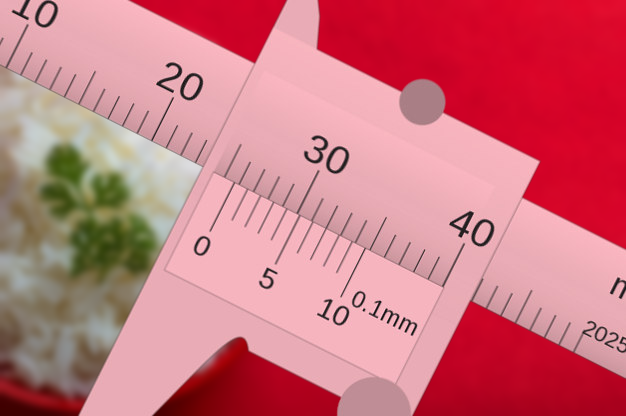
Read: 25.7 mm
